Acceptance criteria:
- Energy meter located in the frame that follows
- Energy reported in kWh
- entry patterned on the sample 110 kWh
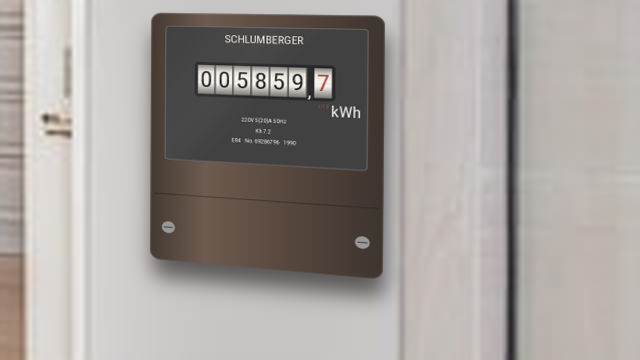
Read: 5859.7 kWh
